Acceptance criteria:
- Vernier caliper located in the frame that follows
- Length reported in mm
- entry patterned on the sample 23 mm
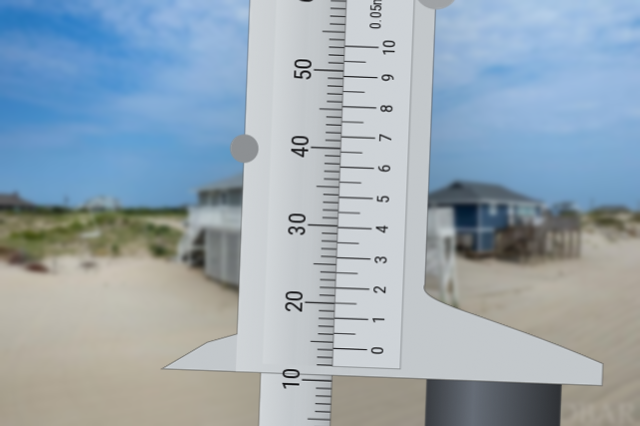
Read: 14.2 mm
